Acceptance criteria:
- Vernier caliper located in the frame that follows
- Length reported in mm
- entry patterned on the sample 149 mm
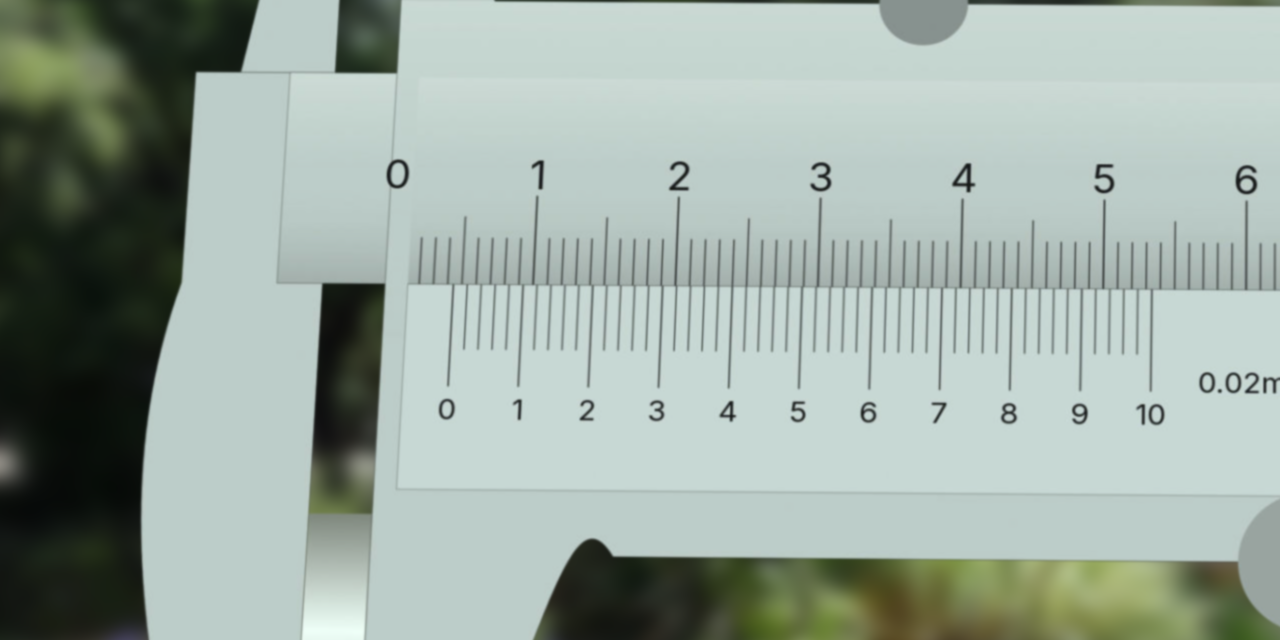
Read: 4.4 mm
